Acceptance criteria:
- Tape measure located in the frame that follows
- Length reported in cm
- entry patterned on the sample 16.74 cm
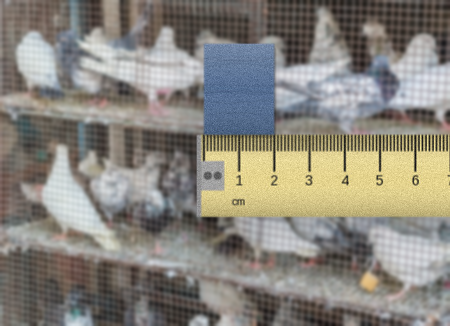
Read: 2 cm
